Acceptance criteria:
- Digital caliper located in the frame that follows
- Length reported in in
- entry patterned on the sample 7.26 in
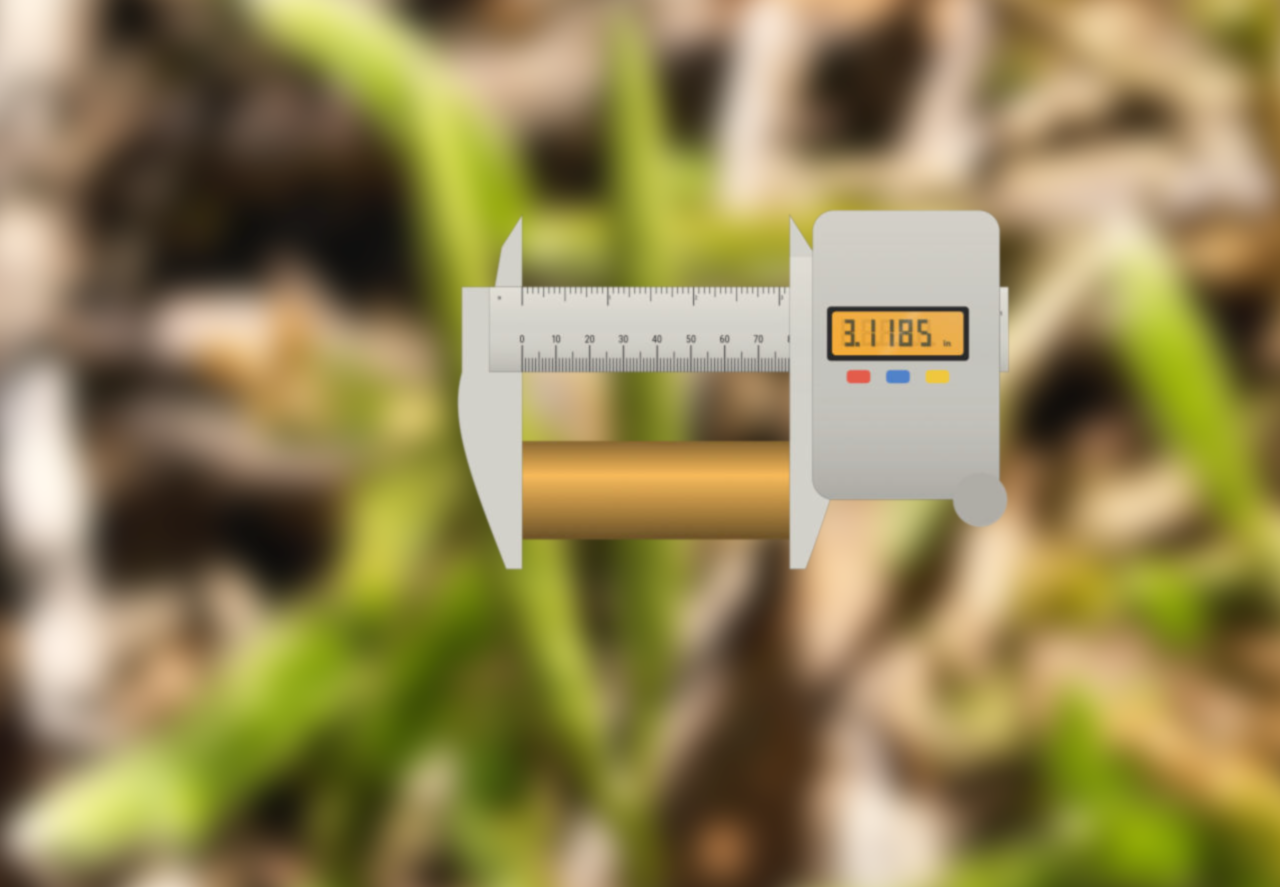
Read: 3.1185 in
